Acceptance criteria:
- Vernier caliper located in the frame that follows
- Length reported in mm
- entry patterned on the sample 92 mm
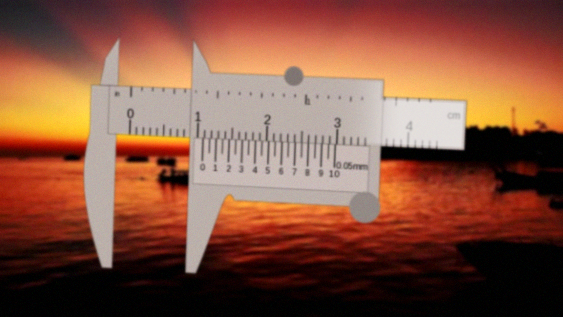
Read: 10.8 mm
